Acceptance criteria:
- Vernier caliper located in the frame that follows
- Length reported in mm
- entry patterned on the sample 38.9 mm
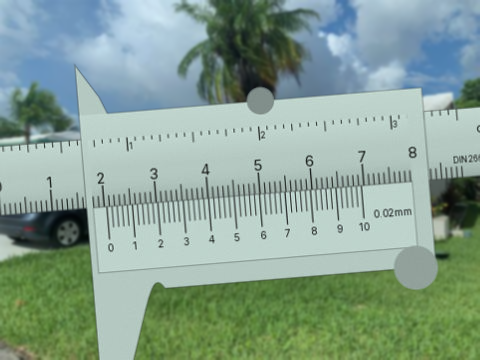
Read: 20.5 mm
